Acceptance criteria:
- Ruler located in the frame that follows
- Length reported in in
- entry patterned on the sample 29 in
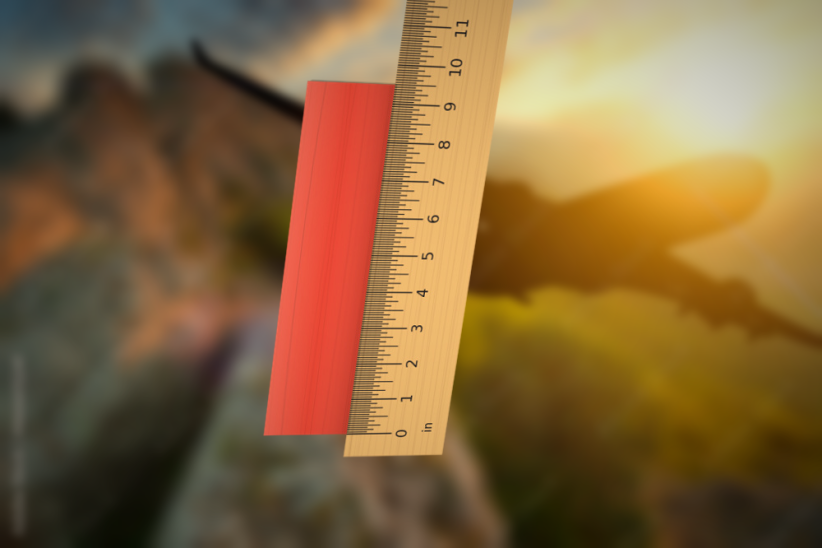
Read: 9.5 in
